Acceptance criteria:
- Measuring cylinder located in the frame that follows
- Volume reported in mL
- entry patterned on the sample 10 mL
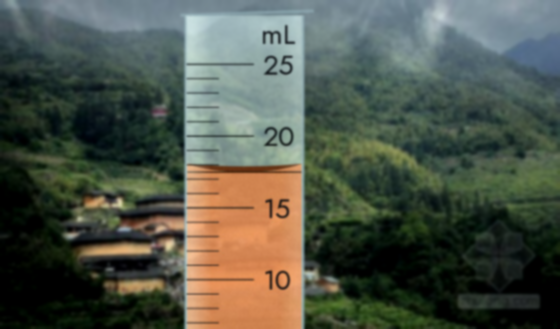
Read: 17.5 mL
